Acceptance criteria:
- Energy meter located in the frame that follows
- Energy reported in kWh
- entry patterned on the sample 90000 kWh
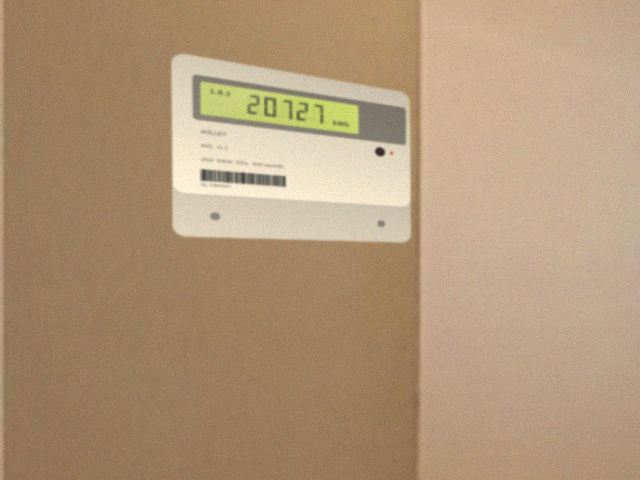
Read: 20727 kWh
